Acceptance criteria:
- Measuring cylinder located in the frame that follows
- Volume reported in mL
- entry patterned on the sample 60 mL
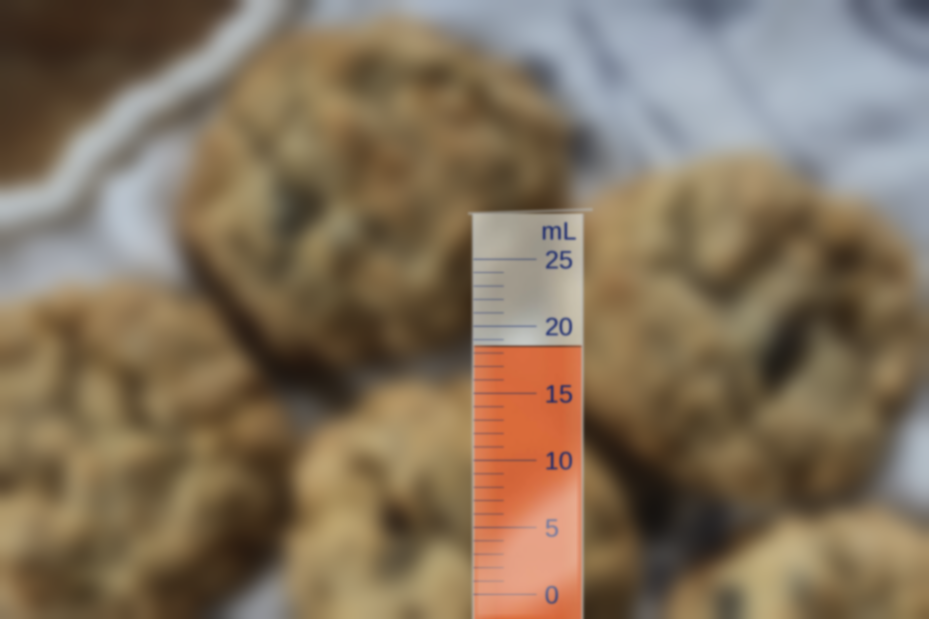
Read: 18.5 mL
